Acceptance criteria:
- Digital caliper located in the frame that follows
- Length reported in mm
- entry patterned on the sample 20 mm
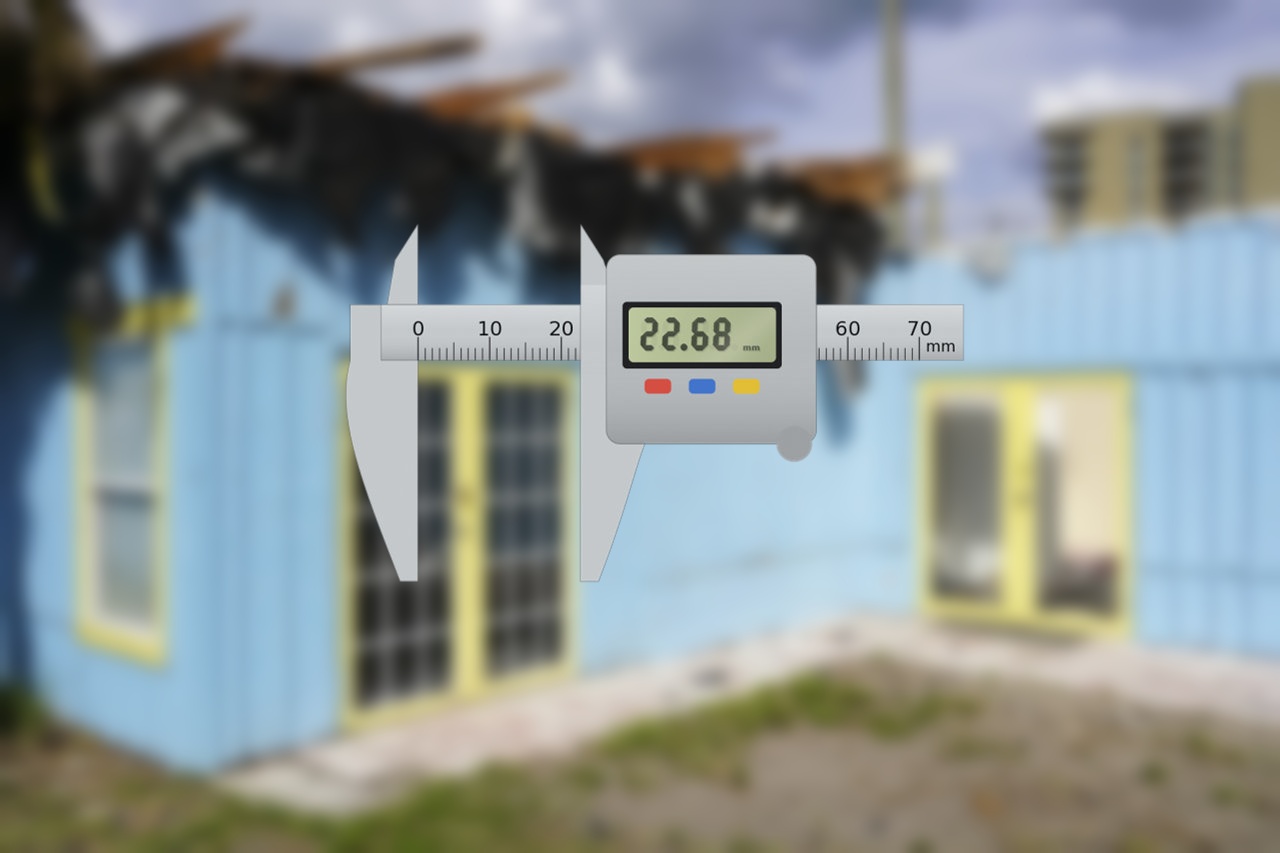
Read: 22.68 mm
